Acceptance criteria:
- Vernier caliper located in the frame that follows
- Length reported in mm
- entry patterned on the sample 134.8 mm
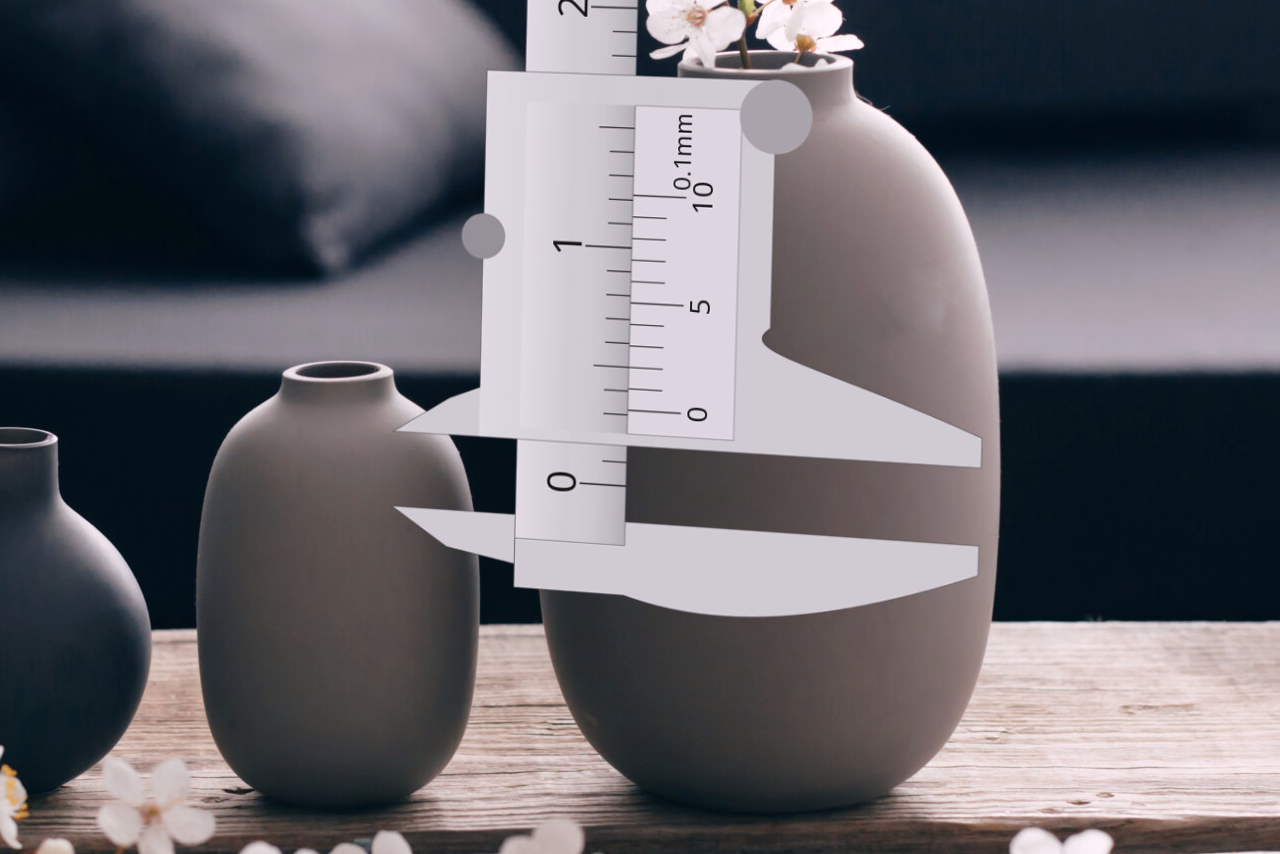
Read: 3.2 mm
